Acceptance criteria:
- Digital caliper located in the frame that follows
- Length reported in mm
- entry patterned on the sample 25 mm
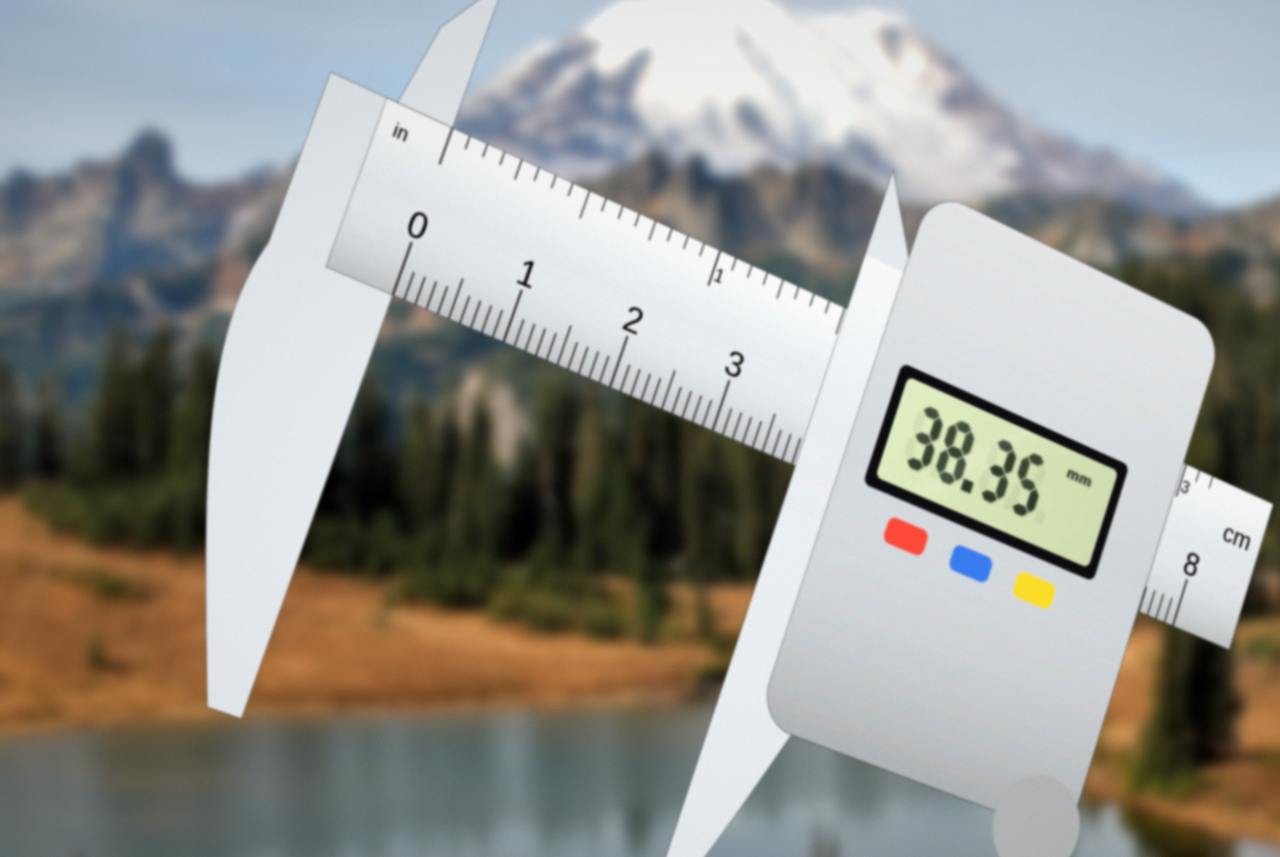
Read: 38.35 mm
